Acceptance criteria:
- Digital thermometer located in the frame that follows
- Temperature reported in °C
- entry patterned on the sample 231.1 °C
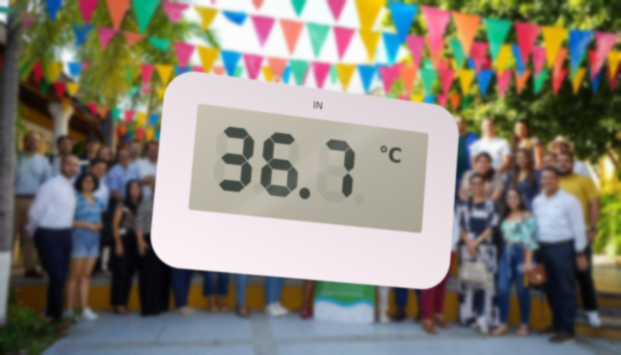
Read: 36.7 °C
